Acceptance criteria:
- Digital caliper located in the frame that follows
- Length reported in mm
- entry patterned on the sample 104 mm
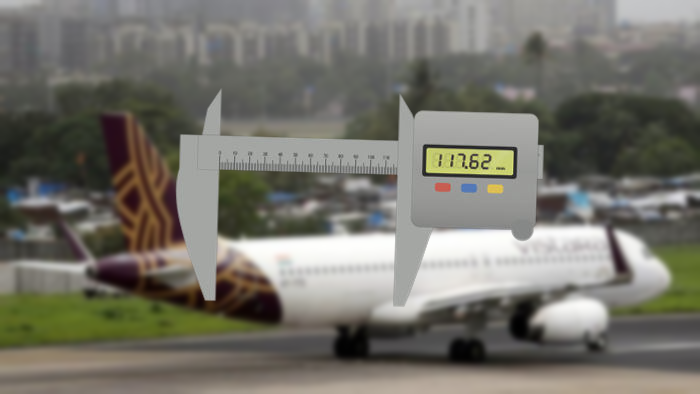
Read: 117.62 mm
